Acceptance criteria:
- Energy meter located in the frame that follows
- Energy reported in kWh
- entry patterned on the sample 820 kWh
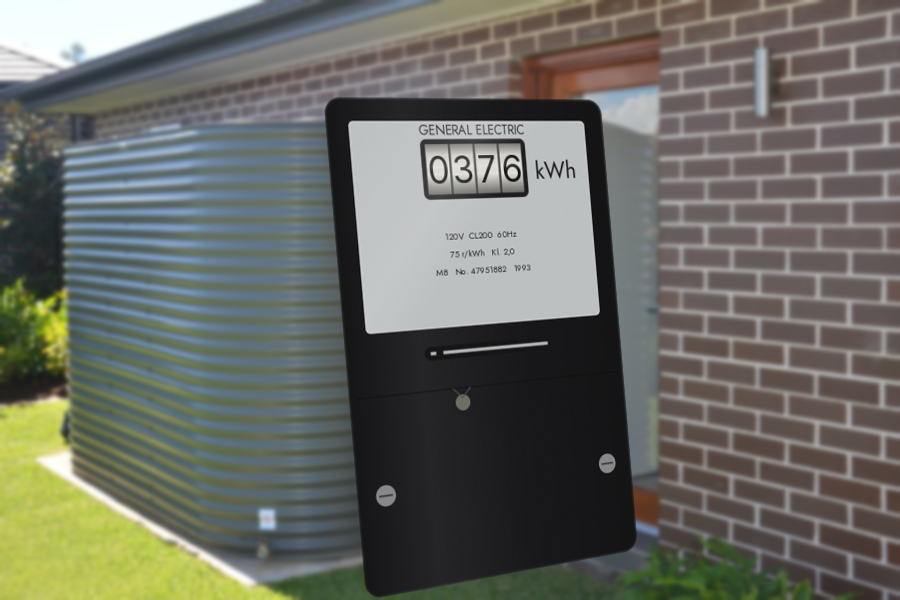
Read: 376 kWh
